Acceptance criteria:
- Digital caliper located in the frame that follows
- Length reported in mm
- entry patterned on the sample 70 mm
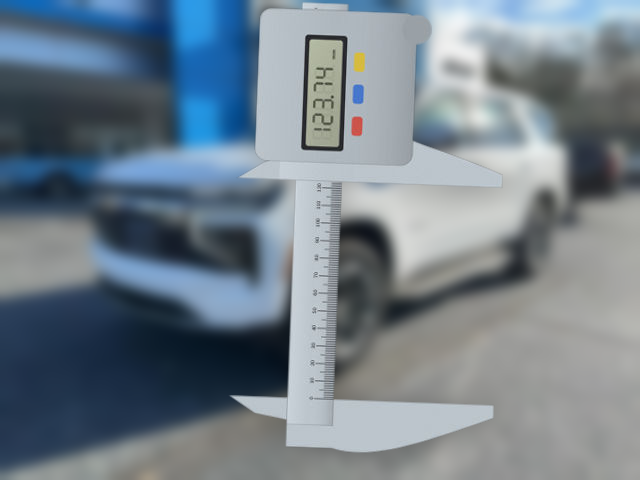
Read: 123.74 mm
